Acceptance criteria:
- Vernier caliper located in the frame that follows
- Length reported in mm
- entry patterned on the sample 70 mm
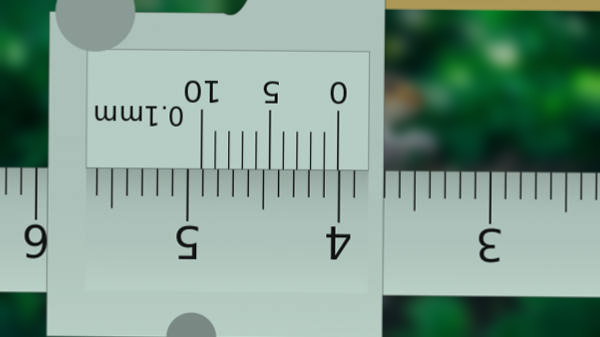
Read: 40.1 mm
